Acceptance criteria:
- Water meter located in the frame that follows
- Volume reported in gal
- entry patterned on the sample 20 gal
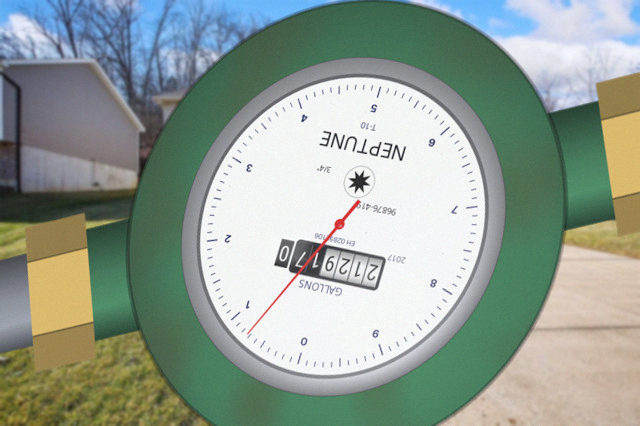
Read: 2129170.7 gal
